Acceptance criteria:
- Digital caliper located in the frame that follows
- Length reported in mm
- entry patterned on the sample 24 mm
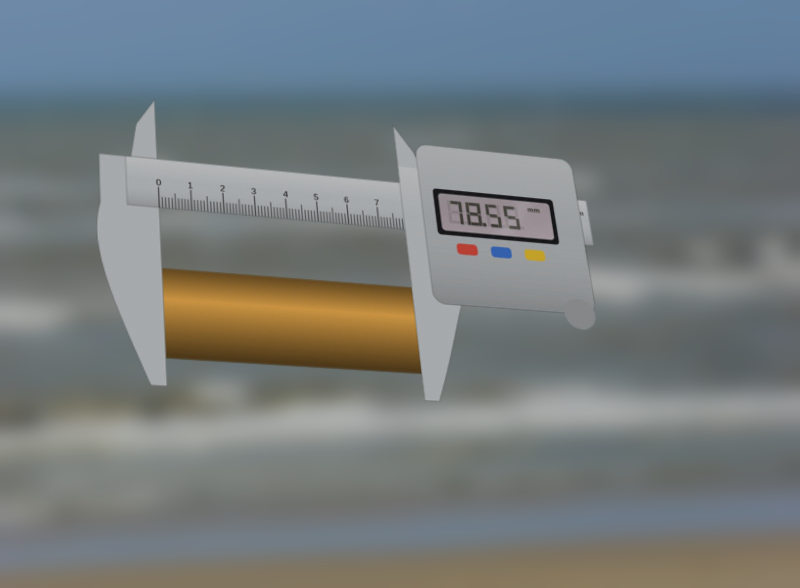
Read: 78.55 mm
